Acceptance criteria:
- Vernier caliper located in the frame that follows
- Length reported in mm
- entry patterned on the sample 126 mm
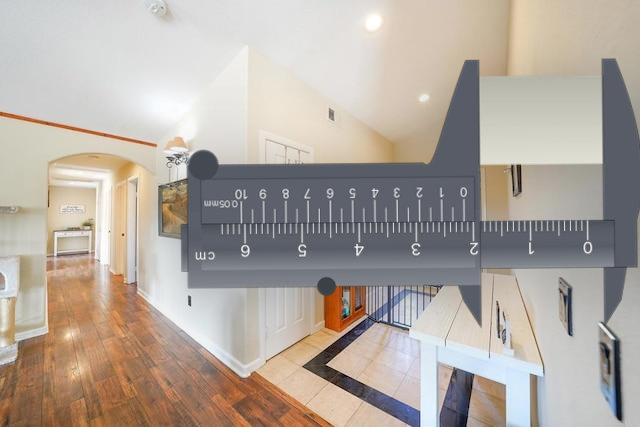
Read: 21.6 mm
